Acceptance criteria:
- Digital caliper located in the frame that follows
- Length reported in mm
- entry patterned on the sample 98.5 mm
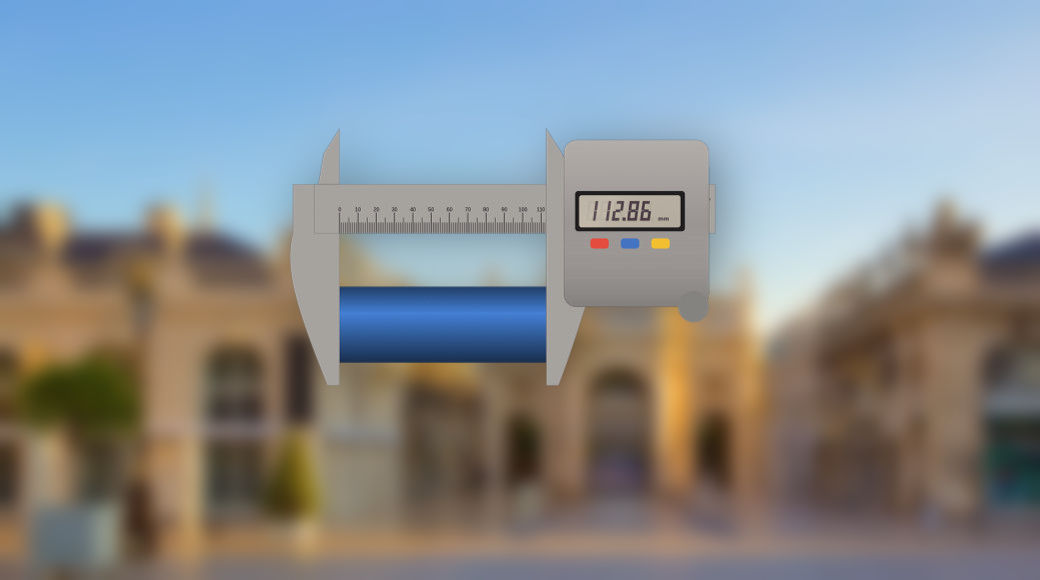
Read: 112.86 mm
